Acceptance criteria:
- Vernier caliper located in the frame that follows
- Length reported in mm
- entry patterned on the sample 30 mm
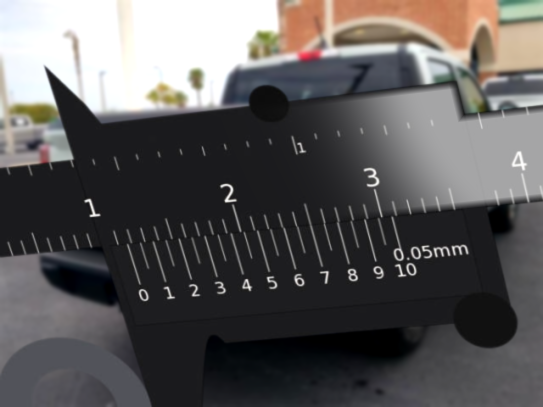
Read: 11.7 mm
